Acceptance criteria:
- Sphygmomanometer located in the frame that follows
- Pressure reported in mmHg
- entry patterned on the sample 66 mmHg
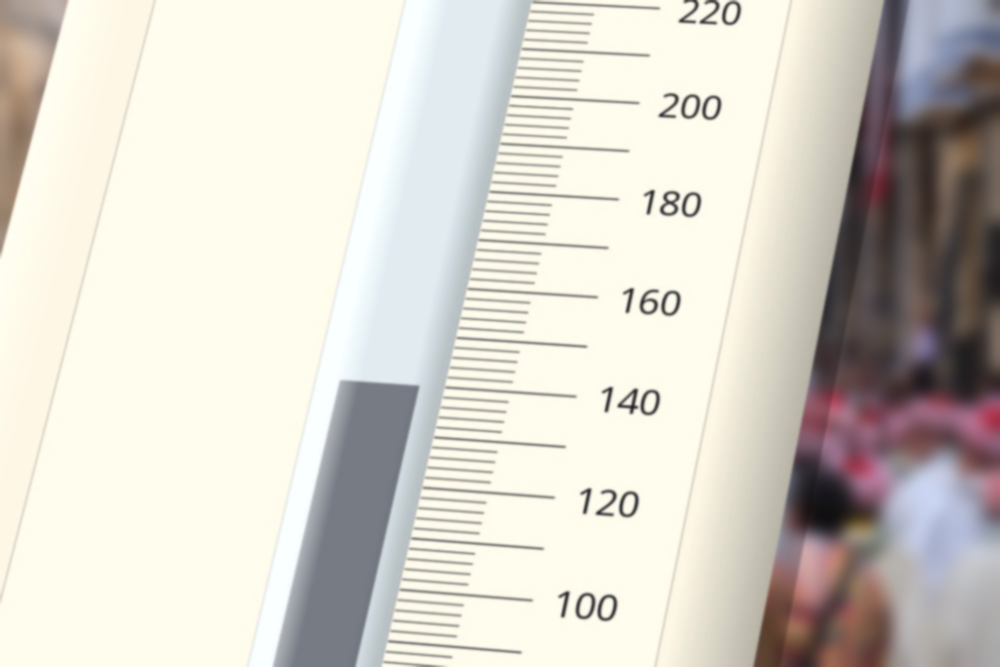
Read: 140 mmHg
